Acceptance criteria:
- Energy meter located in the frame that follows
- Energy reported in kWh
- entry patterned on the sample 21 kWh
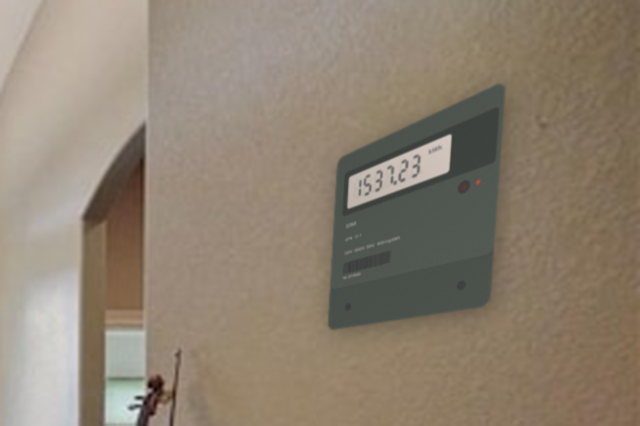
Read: 1537.23 kWh
